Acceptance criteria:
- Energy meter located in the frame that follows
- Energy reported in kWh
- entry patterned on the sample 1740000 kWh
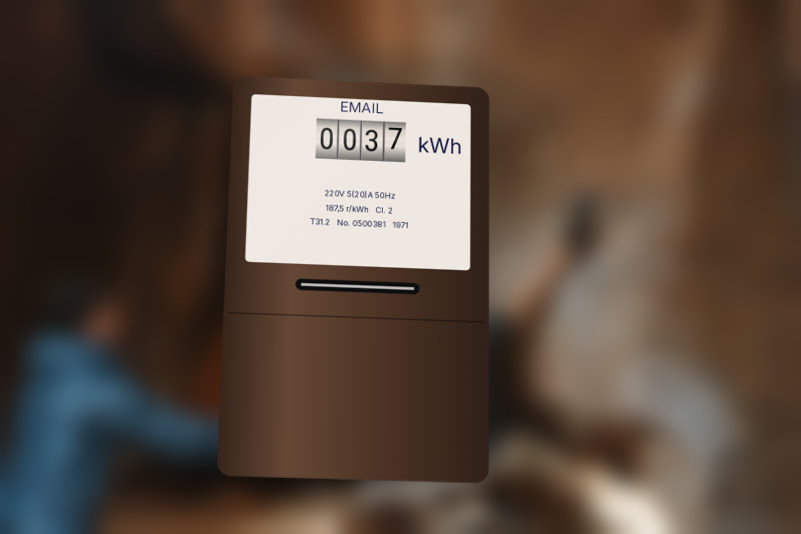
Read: 37 kWh
